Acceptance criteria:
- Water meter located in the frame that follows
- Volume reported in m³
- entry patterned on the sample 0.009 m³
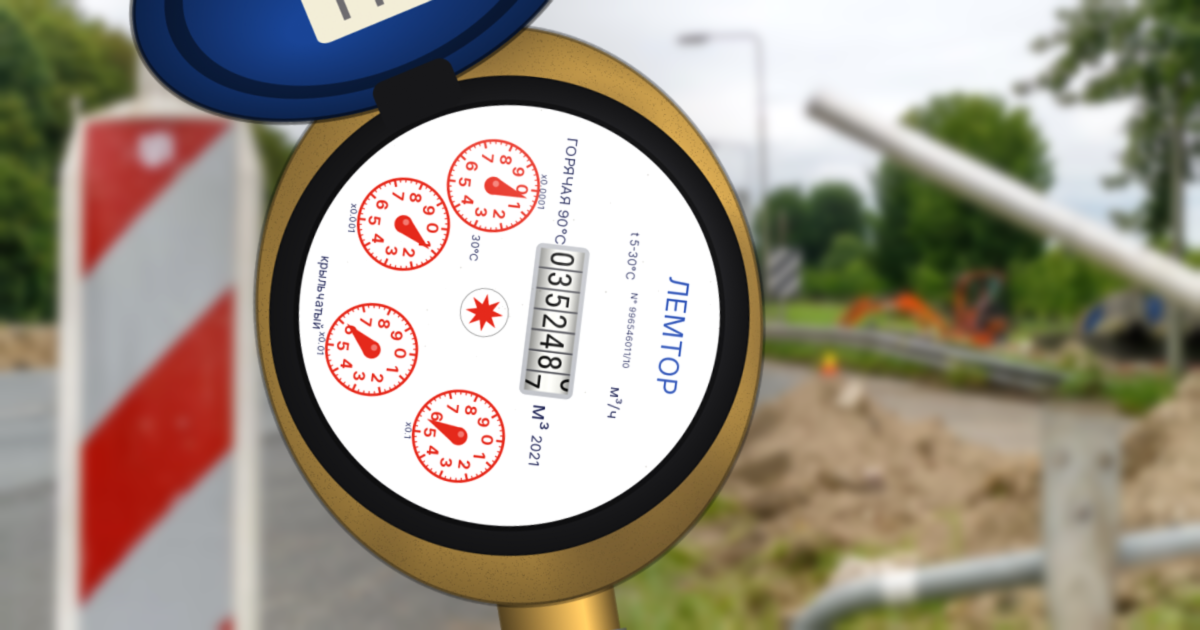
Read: 352486.5610 m³
